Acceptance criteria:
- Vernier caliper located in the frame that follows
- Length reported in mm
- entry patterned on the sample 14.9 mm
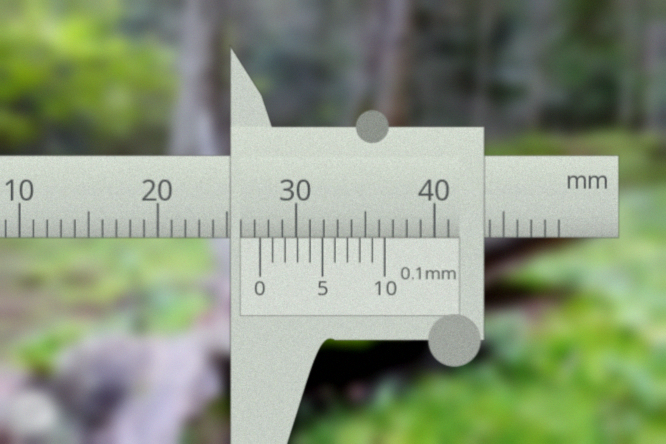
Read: 27.4 mm
